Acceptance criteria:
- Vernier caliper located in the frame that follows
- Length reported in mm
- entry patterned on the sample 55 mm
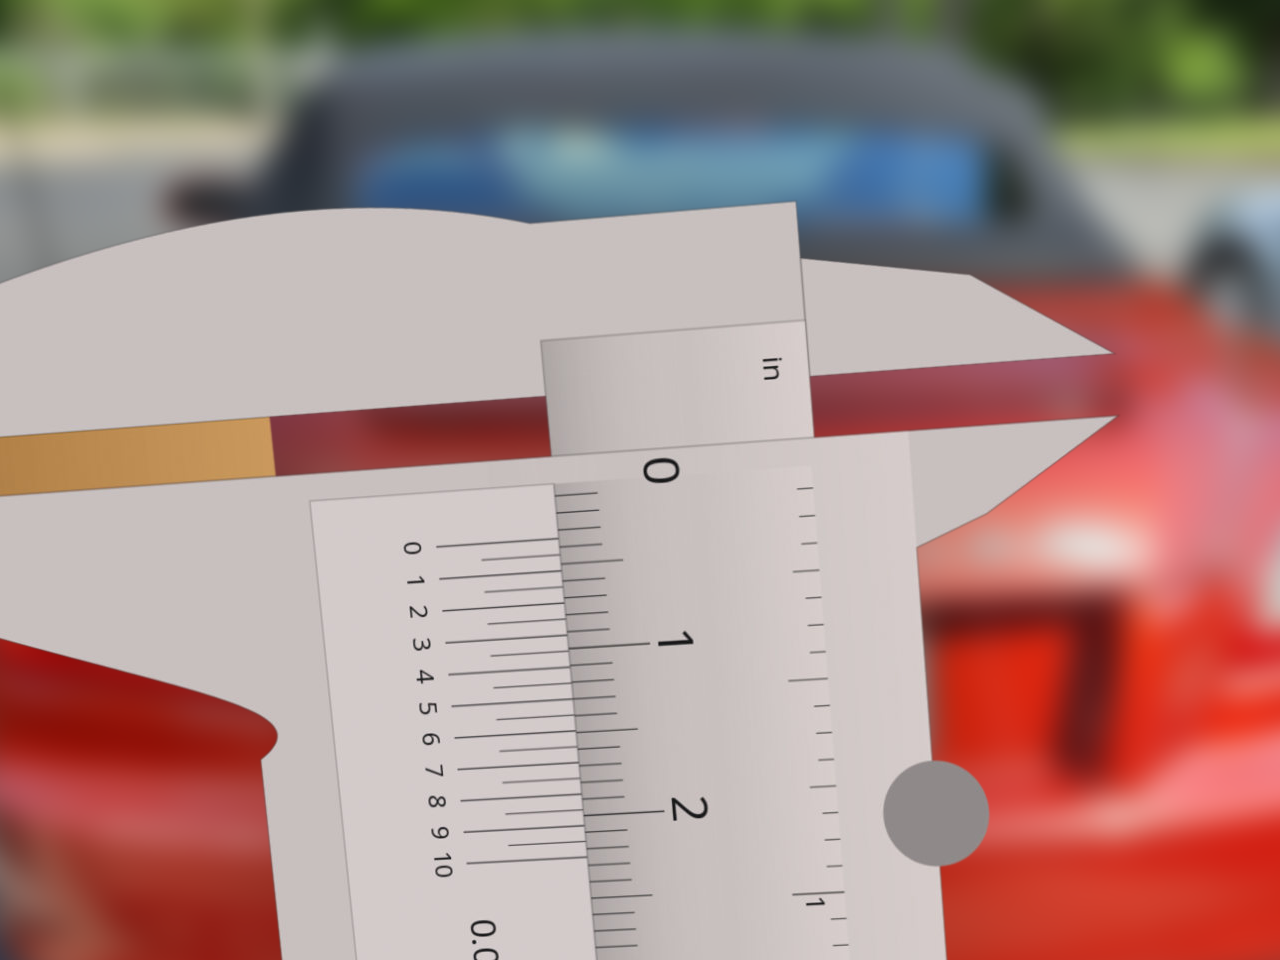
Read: 3.5 mm
